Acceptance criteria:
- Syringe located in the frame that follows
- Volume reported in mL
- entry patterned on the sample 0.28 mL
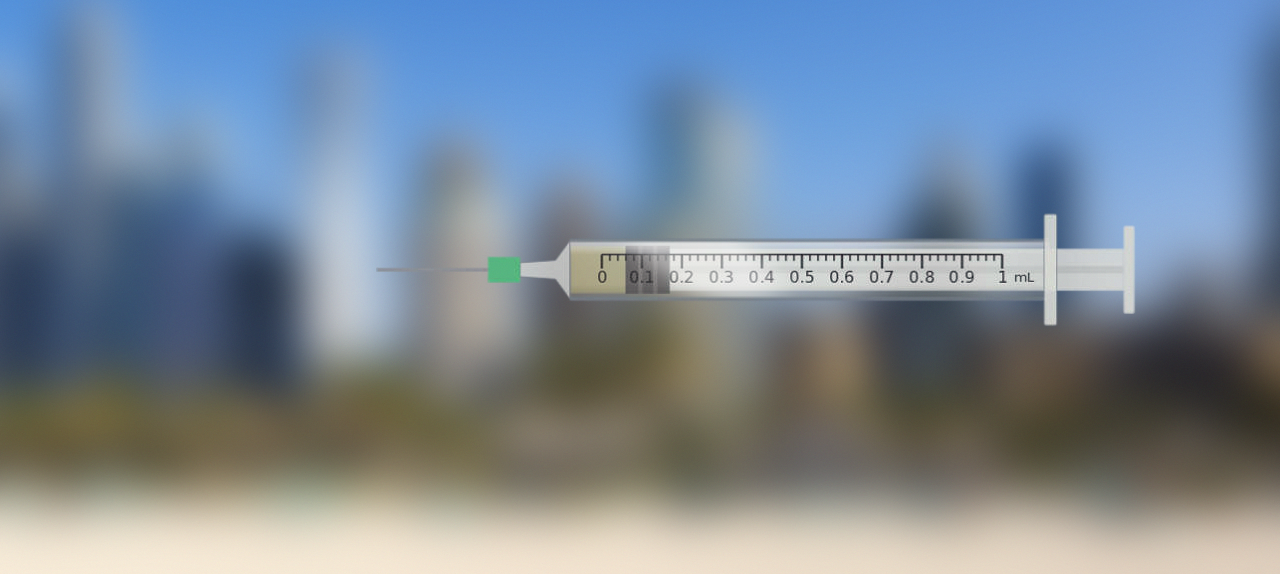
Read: 0.06 mL
